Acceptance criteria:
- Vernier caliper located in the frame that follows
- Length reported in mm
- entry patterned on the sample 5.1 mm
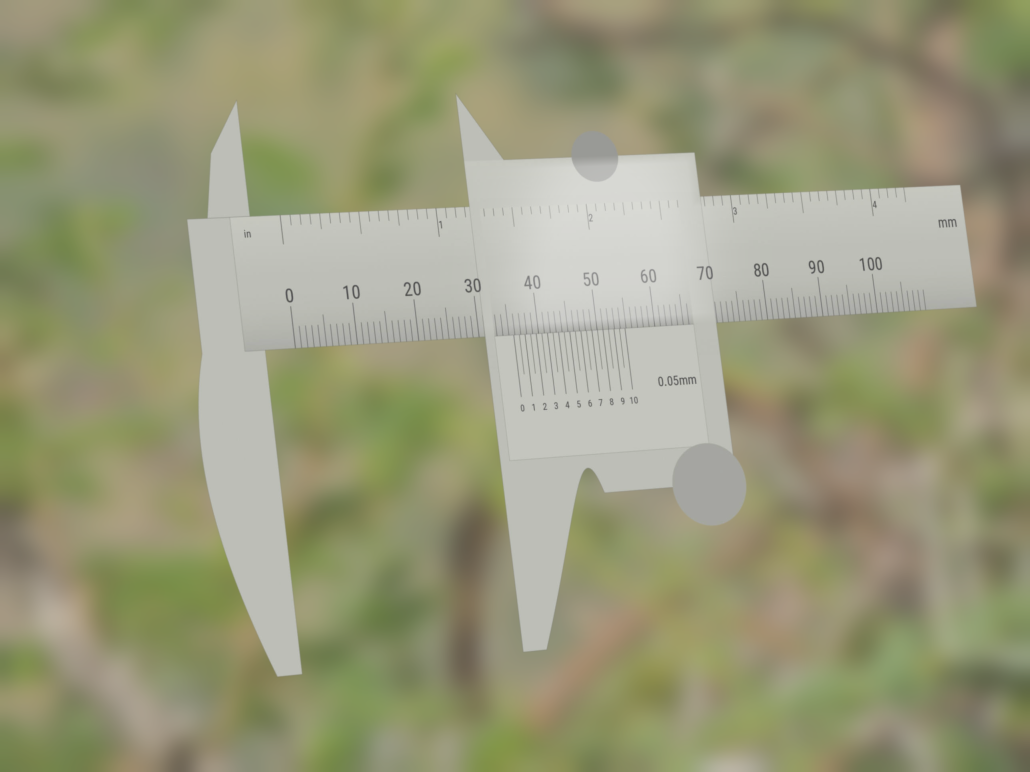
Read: 35.8 mm
